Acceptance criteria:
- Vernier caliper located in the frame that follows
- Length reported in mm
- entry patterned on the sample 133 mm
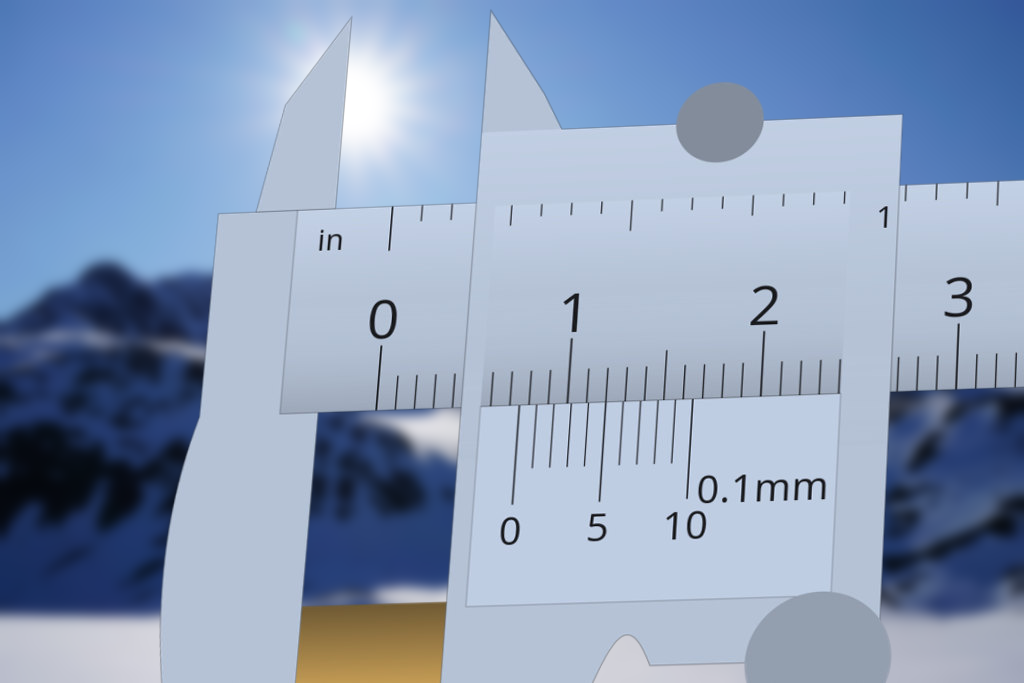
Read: 7.5 mm
